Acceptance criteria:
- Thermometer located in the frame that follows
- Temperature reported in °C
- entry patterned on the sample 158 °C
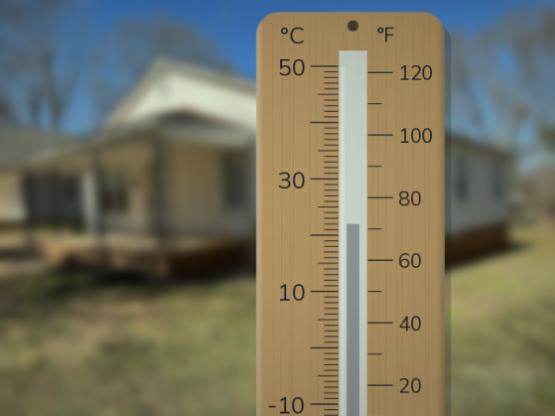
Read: 22 °C
